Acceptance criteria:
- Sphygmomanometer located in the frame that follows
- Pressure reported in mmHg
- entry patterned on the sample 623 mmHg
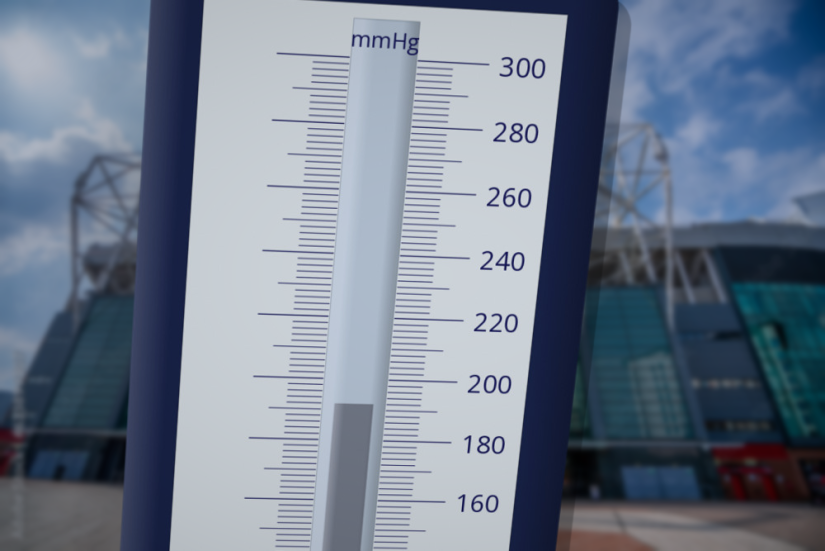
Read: 192 mmHg
